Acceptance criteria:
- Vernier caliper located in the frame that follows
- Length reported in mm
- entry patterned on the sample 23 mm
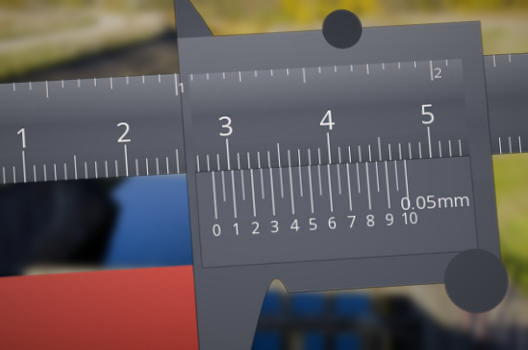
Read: 28.4 mm
